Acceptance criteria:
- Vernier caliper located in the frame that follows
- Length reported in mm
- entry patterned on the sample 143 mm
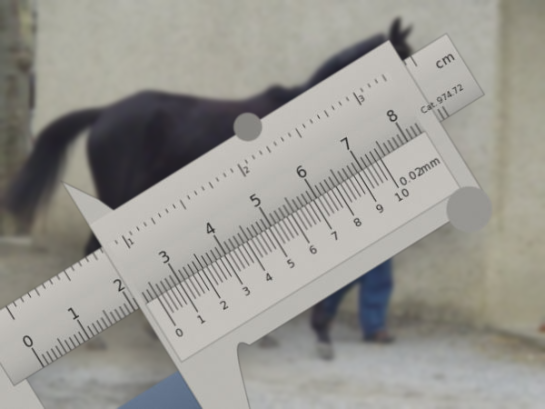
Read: 25.0 mm
